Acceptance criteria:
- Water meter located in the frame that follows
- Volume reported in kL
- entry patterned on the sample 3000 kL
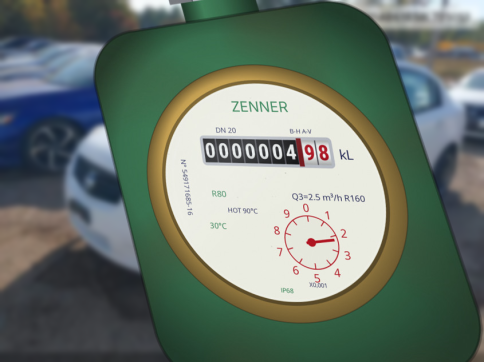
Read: 4.982 kL
